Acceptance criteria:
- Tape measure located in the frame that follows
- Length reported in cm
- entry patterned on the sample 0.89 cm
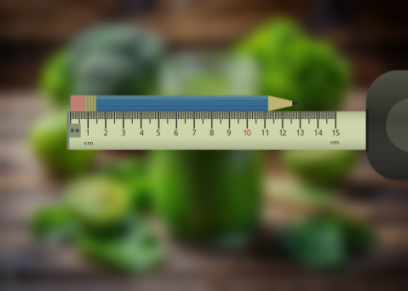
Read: 13 cm
